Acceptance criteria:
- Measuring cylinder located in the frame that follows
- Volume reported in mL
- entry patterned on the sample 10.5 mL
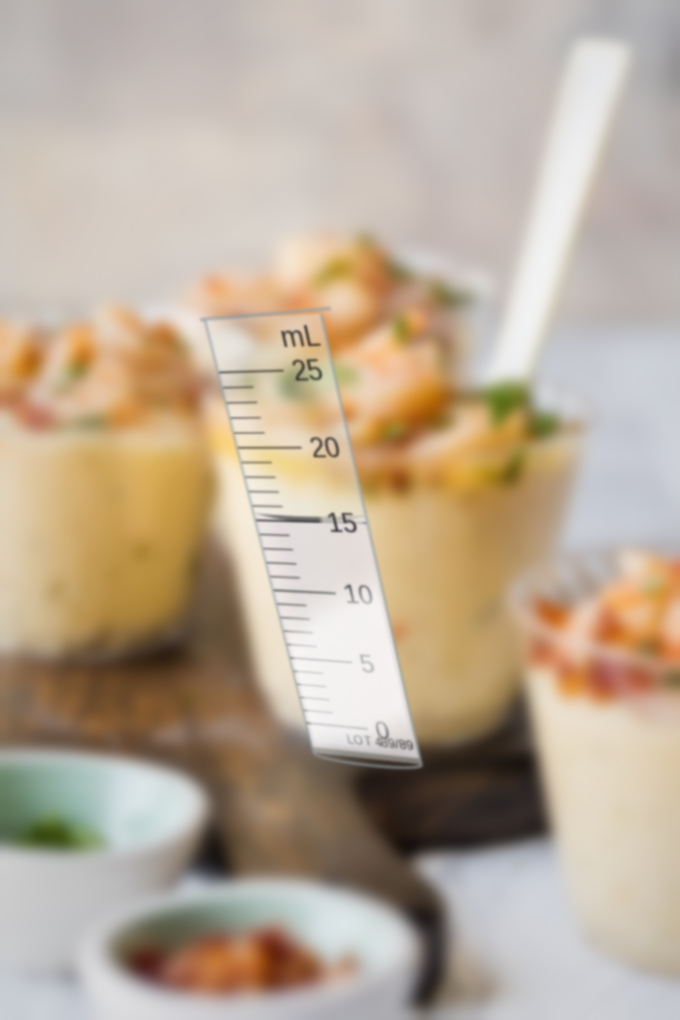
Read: 15 mL
